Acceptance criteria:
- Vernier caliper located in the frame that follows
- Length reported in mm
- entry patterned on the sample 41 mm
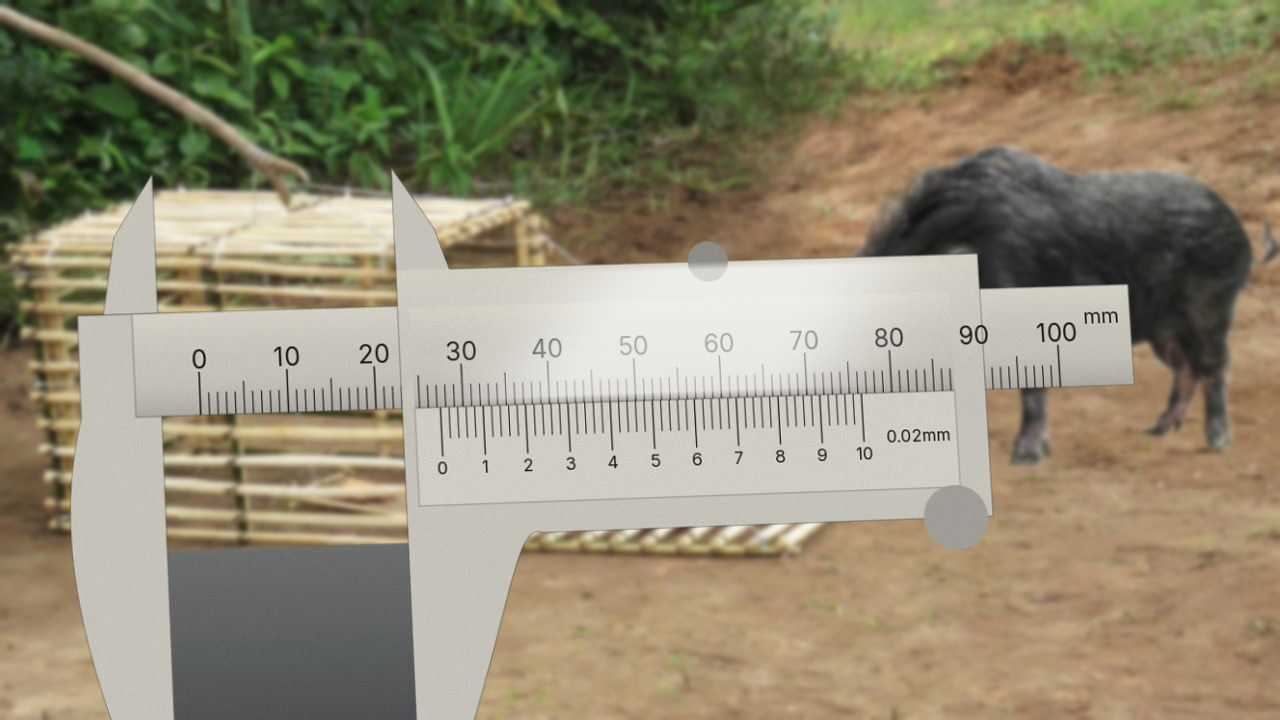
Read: 27.4 mm
